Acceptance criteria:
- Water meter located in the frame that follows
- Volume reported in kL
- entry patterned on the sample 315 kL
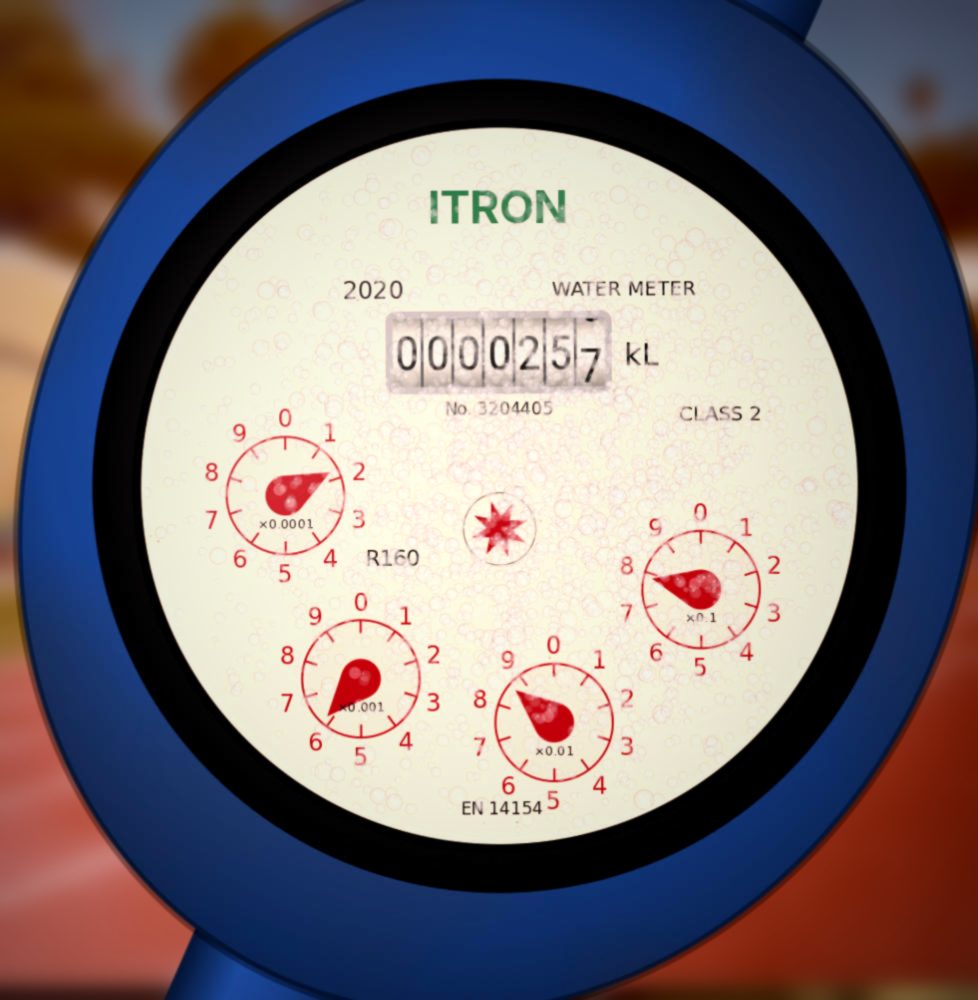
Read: 256.7861 kL
